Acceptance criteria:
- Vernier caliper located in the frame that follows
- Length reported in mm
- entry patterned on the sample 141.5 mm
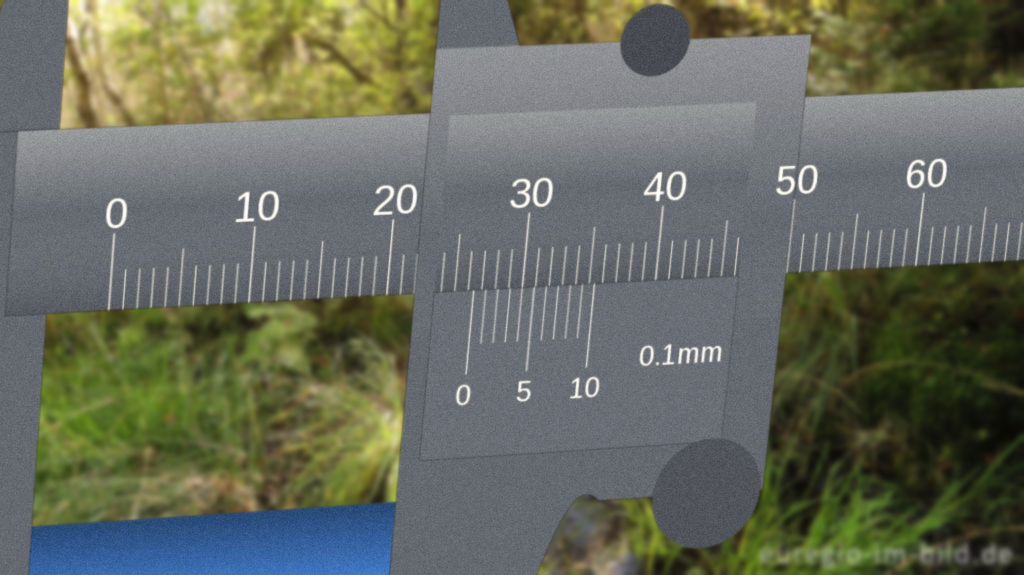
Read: 26.4 mm
